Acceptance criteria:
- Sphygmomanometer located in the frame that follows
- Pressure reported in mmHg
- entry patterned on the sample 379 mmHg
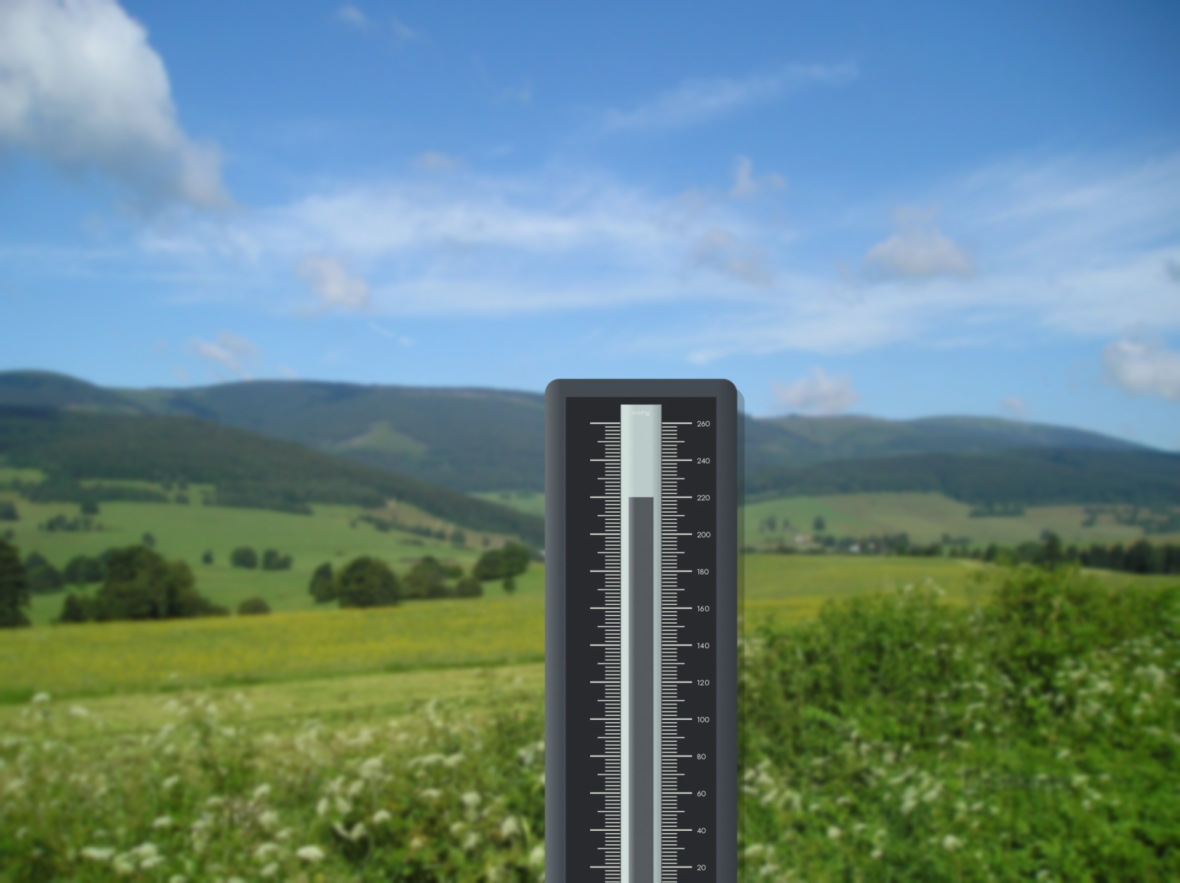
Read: 220 mmHg
